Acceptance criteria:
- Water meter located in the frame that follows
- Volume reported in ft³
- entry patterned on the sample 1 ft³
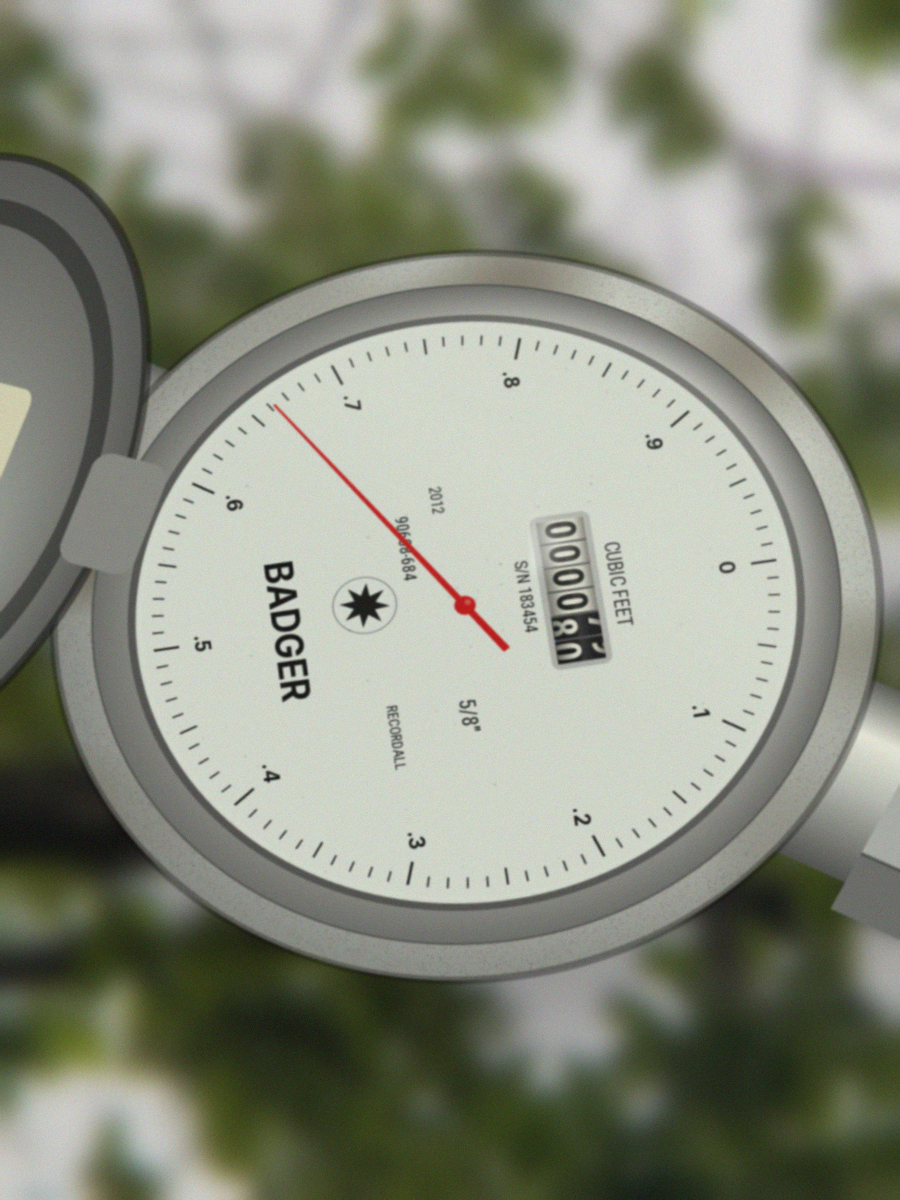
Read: 79.66 ft³
